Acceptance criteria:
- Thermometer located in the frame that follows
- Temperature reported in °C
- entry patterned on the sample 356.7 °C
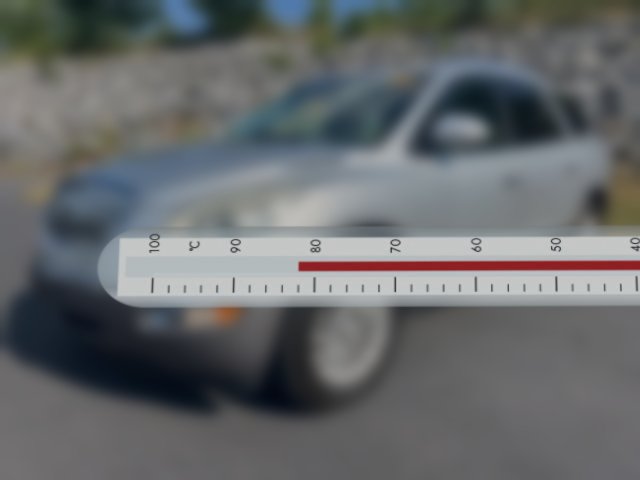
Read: 82 °C
